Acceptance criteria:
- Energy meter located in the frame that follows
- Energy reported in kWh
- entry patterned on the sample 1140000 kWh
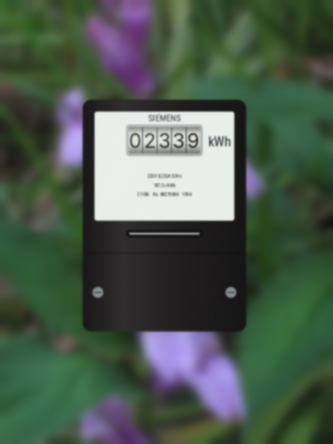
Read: 2339 kWh
